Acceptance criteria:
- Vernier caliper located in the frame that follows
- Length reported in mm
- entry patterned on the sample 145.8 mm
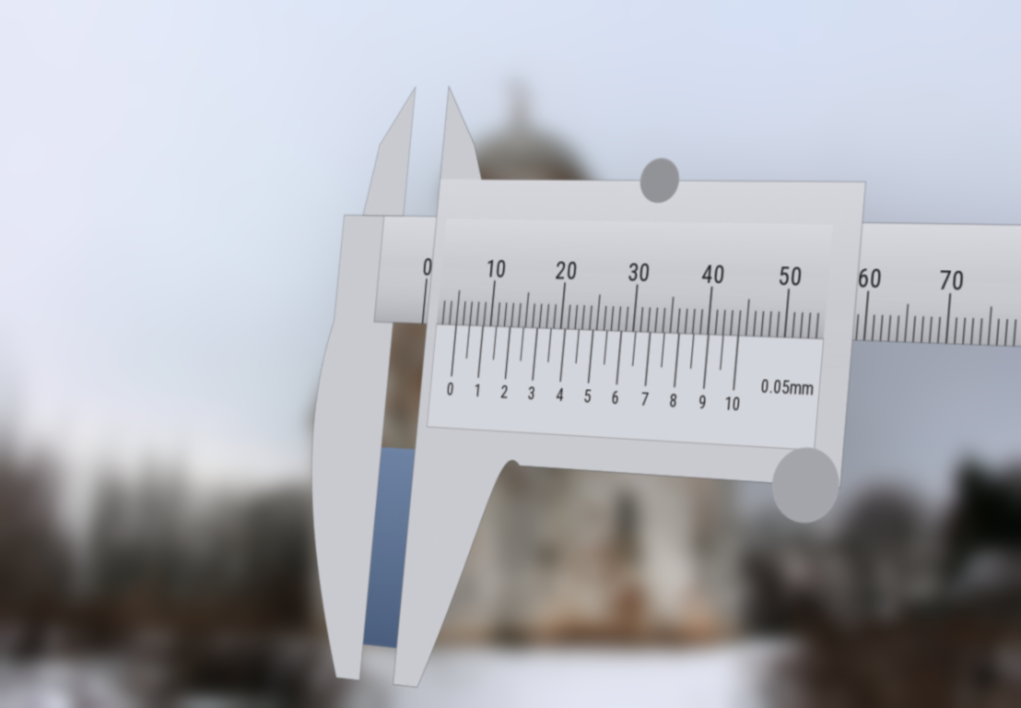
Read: 5.0 mm
